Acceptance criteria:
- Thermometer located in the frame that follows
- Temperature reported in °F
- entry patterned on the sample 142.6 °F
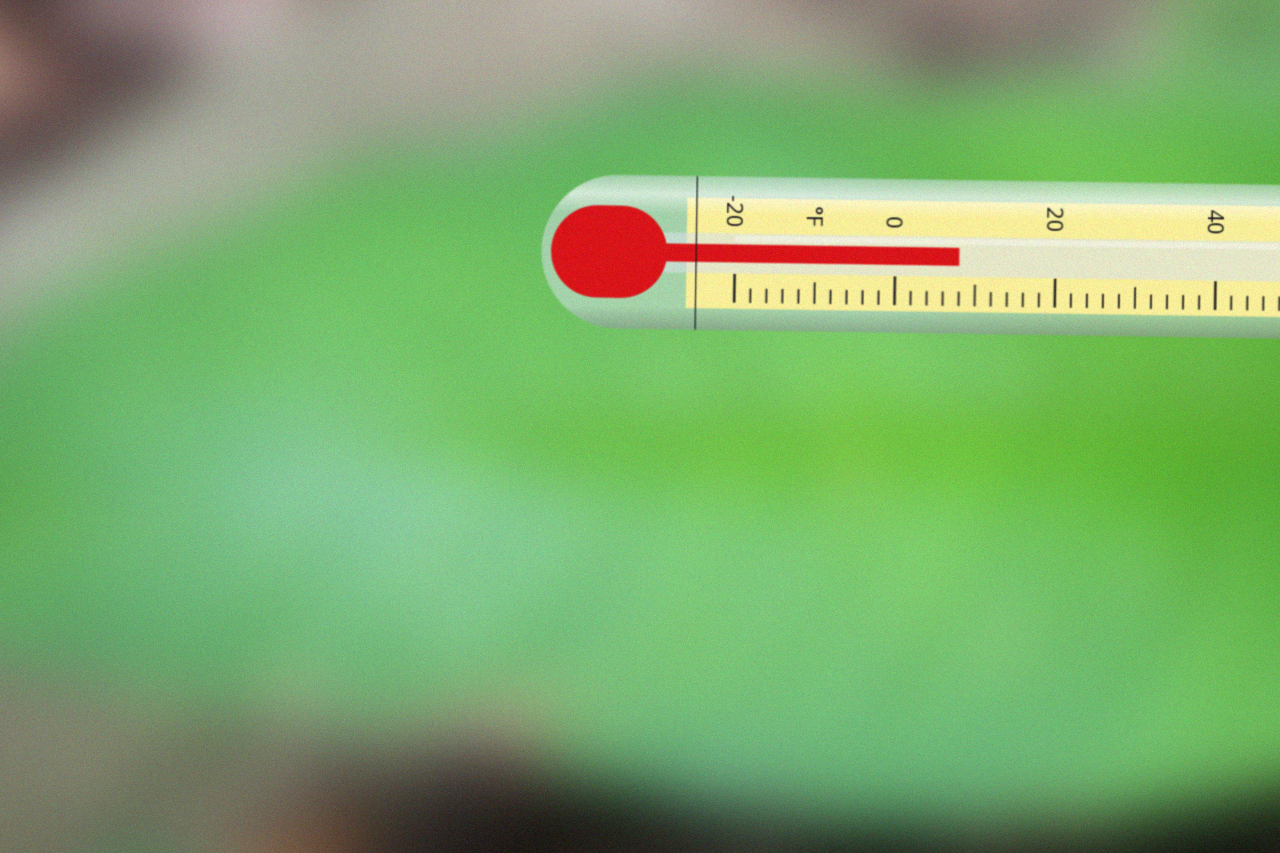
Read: 8 °F
